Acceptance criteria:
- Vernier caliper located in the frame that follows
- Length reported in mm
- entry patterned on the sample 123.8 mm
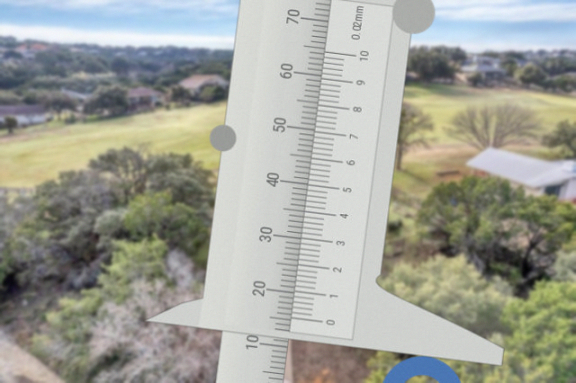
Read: 15.4 mm
